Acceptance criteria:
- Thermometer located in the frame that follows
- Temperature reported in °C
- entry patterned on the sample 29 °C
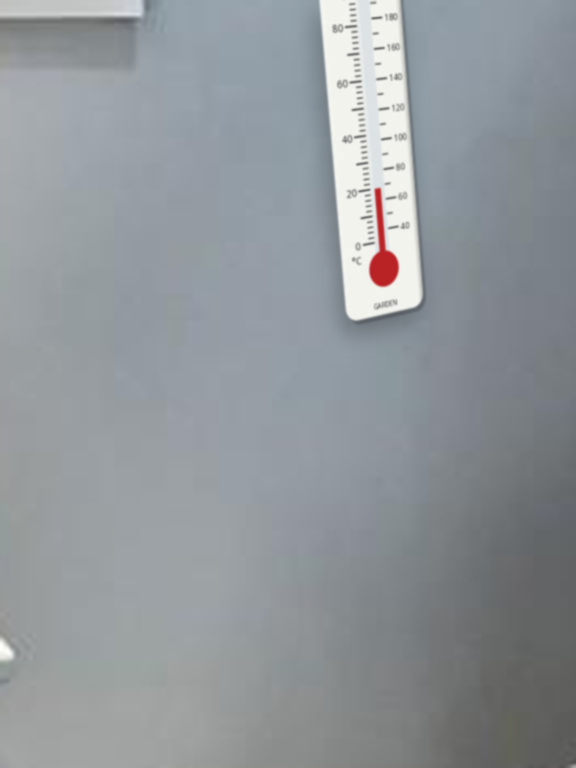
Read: 20 °C
